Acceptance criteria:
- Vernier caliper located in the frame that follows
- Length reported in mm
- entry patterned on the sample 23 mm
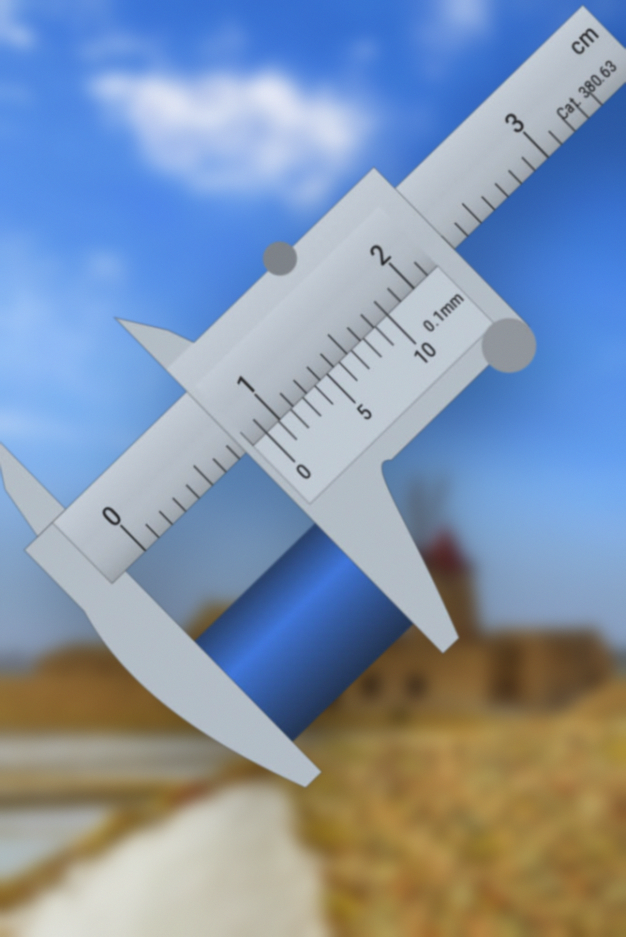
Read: 9.0 mm
